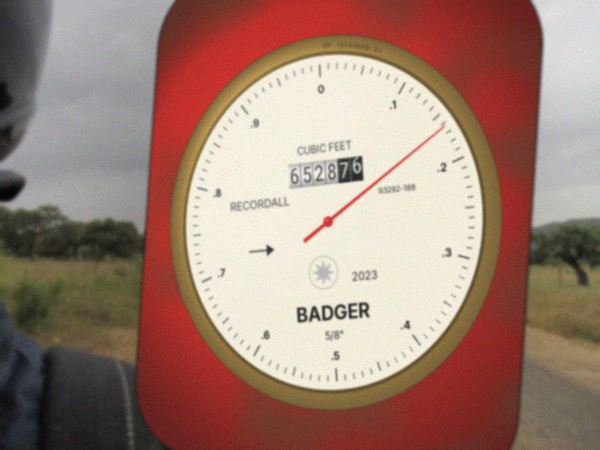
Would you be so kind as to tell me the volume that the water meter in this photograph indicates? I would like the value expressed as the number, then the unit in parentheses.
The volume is 652876.16 (ft³)
